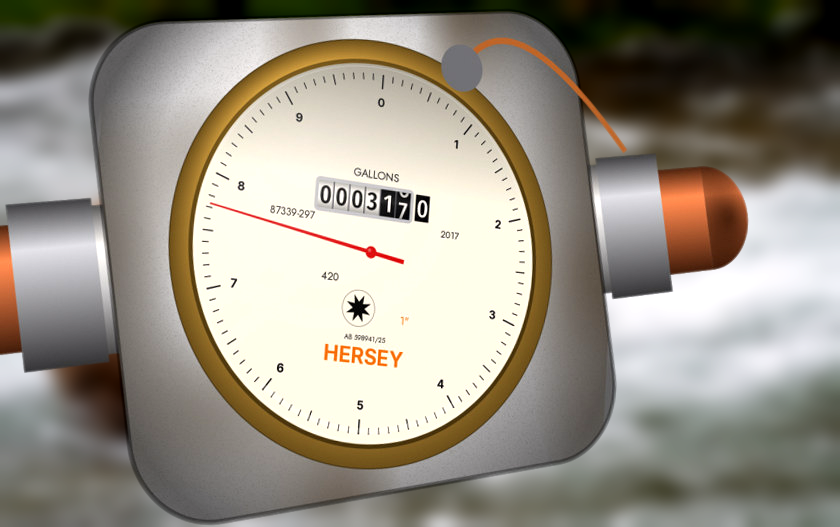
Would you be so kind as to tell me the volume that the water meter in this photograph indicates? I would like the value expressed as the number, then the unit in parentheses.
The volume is 3167.7 (gal)
